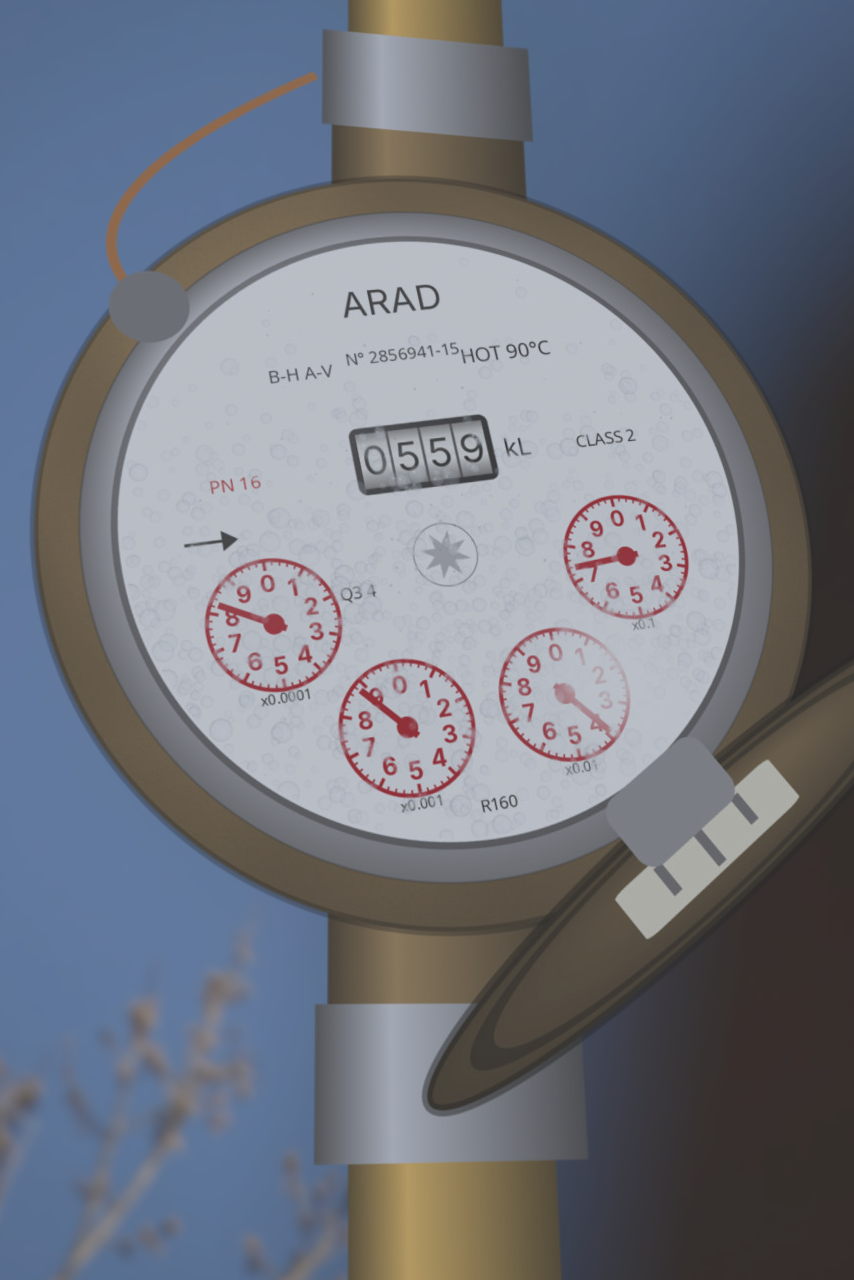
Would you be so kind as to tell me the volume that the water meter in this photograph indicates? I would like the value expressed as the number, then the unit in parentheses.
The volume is 559.7388 (kL)
